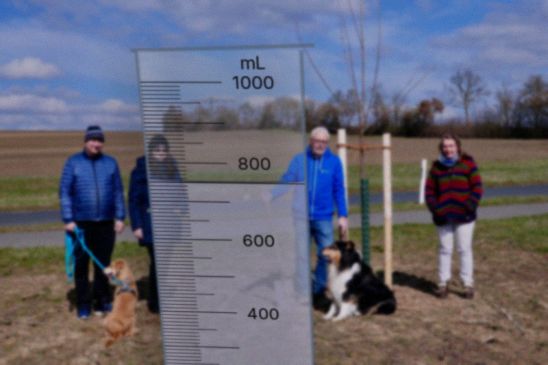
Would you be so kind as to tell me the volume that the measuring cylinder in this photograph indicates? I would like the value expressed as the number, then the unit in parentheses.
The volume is 750 (mL)
